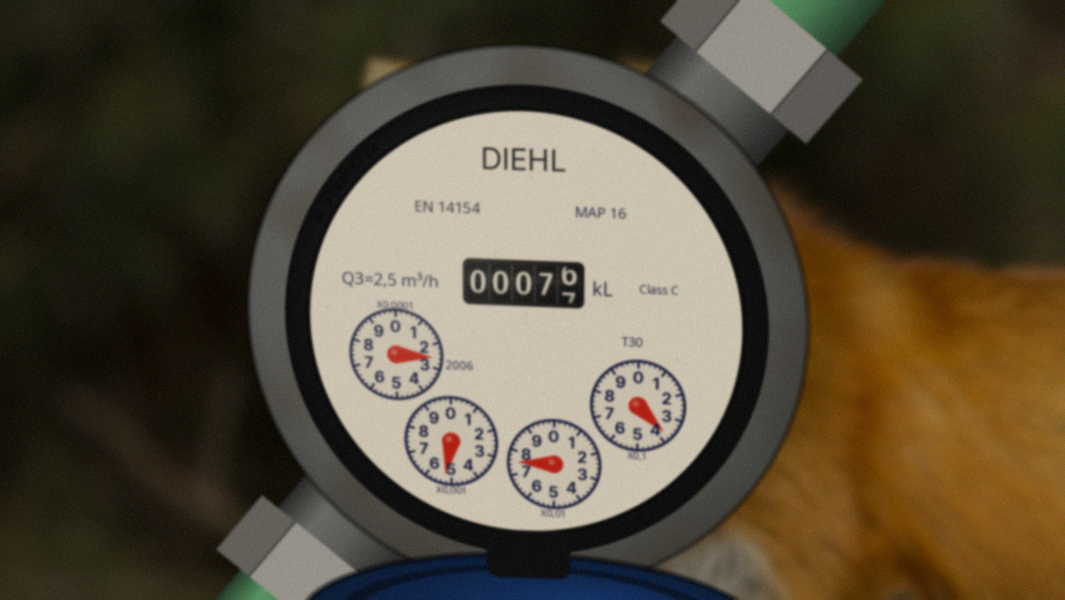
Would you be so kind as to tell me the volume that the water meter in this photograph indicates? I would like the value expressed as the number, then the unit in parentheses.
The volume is 76.3752 (kL)
